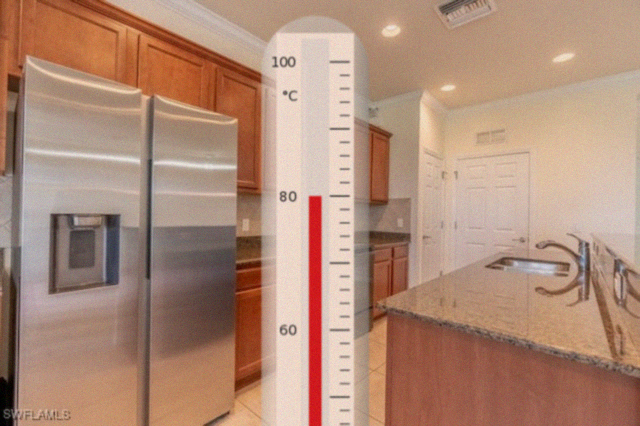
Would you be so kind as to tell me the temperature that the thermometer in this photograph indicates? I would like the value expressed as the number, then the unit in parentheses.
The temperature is 80 (°C)
